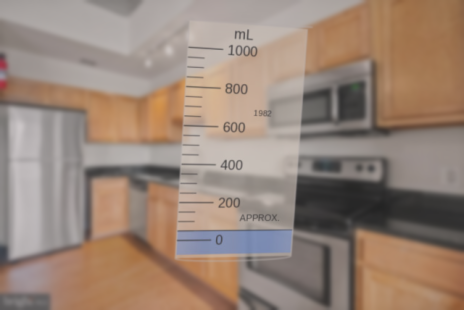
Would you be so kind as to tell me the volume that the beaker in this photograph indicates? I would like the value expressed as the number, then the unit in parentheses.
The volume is 50 (mL)
